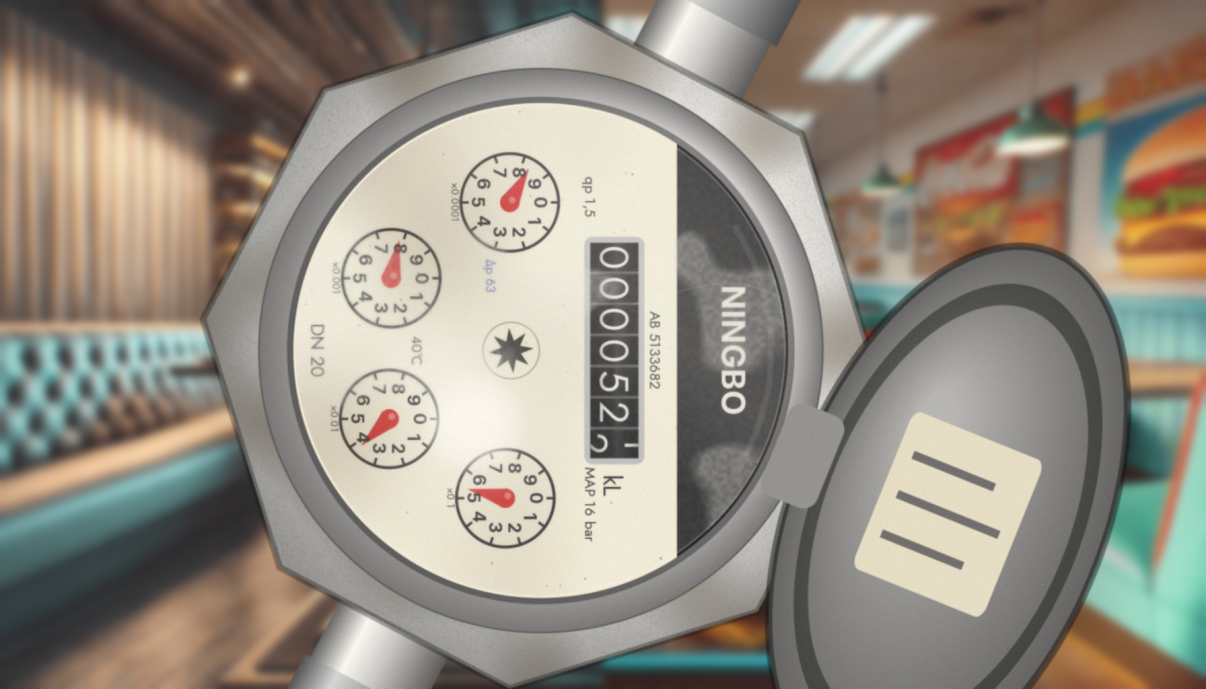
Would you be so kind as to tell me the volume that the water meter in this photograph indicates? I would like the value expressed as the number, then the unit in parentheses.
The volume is 521.5378 (kL)
